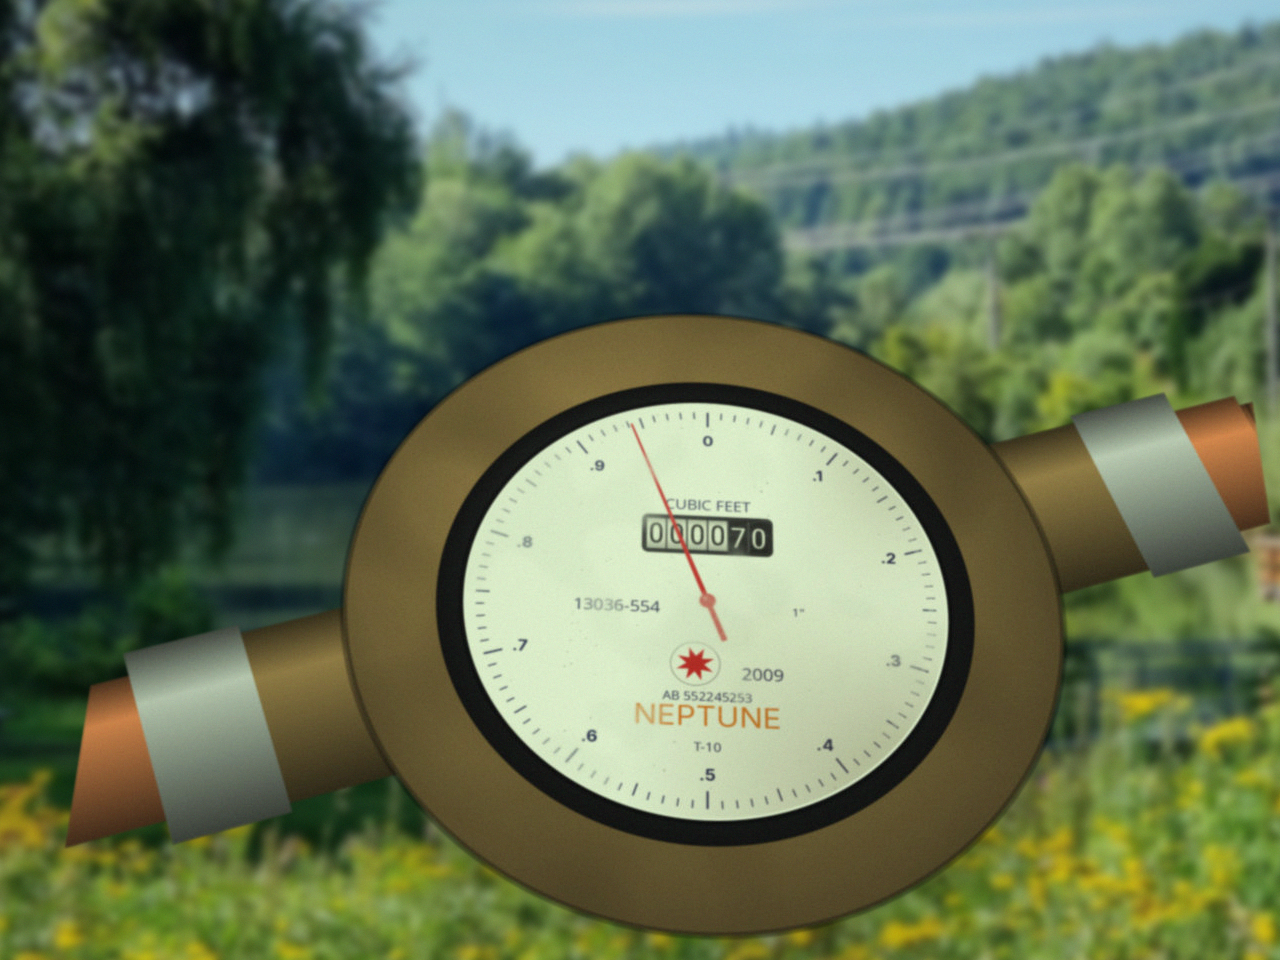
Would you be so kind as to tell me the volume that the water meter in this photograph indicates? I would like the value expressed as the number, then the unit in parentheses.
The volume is 69.94 (ft³)
